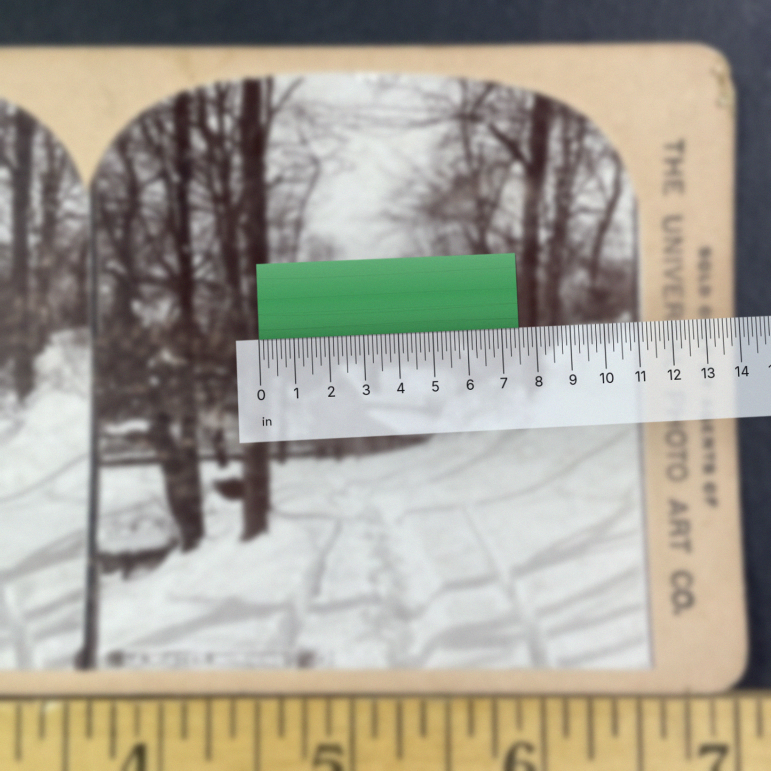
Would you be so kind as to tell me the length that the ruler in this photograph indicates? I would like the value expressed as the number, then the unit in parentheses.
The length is 7.5 (in)
